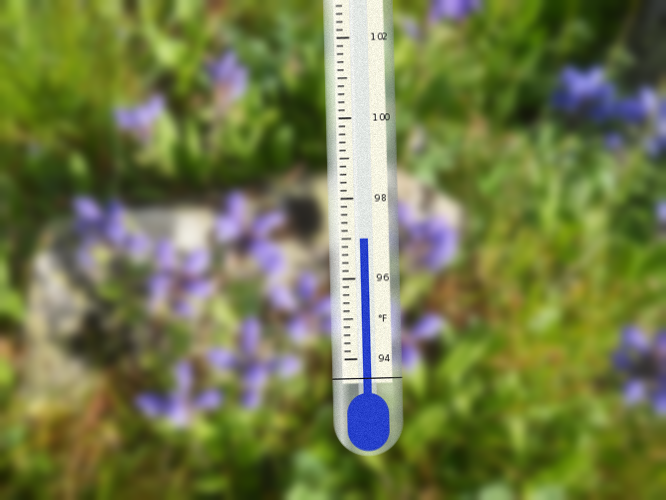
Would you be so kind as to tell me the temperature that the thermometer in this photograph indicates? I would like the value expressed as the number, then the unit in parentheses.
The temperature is 97 (°F)
